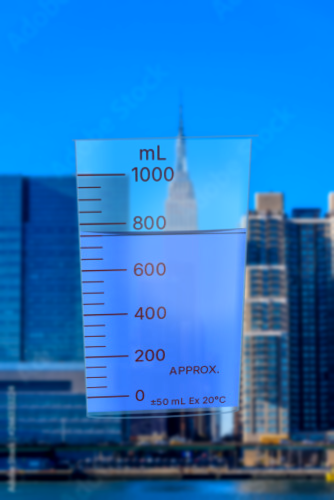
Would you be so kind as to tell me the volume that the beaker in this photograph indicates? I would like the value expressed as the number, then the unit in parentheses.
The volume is 750 (mL)
